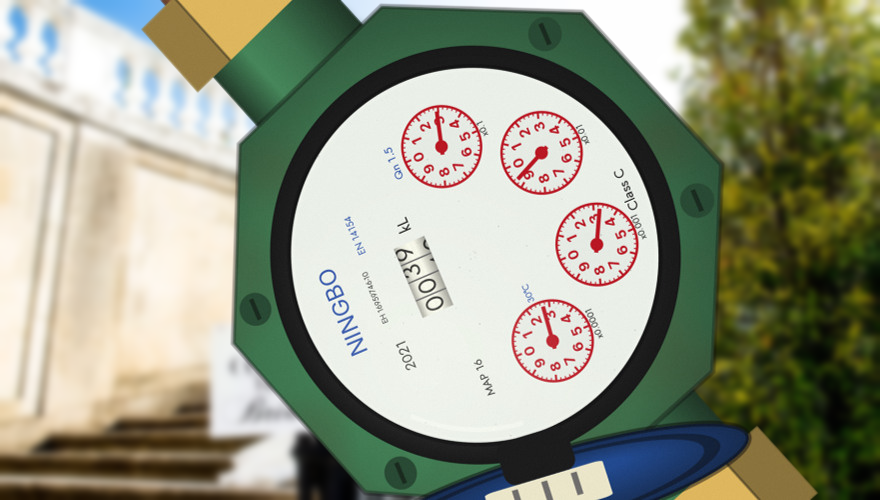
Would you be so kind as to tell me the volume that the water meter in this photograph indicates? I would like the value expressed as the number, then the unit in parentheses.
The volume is 39.2932 (kL)
